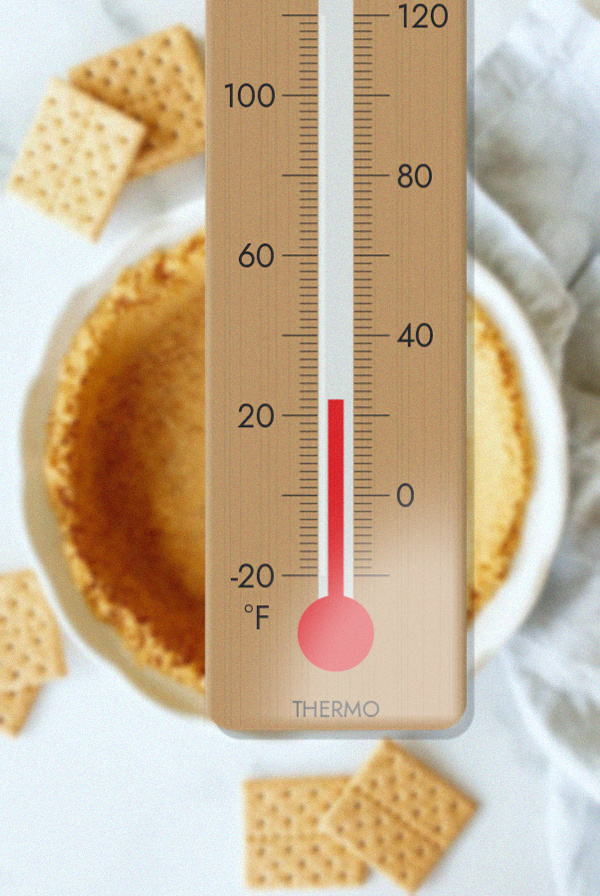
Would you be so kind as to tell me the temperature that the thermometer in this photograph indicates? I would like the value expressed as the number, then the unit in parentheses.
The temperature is 24 (°F)
